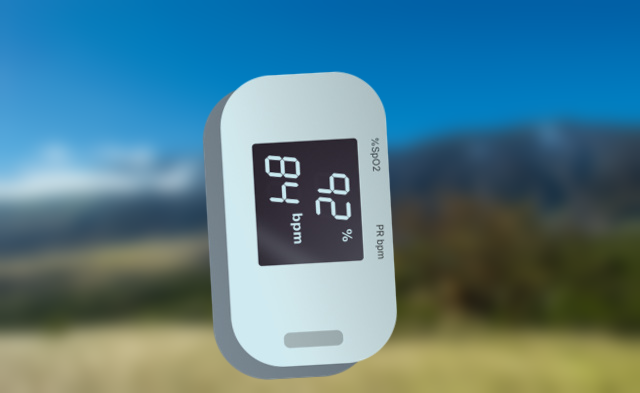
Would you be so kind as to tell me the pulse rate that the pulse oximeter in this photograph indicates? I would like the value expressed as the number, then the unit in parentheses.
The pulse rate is 84 (bpm)
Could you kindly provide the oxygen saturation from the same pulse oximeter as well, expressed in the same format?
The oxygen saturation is 92 (%)
